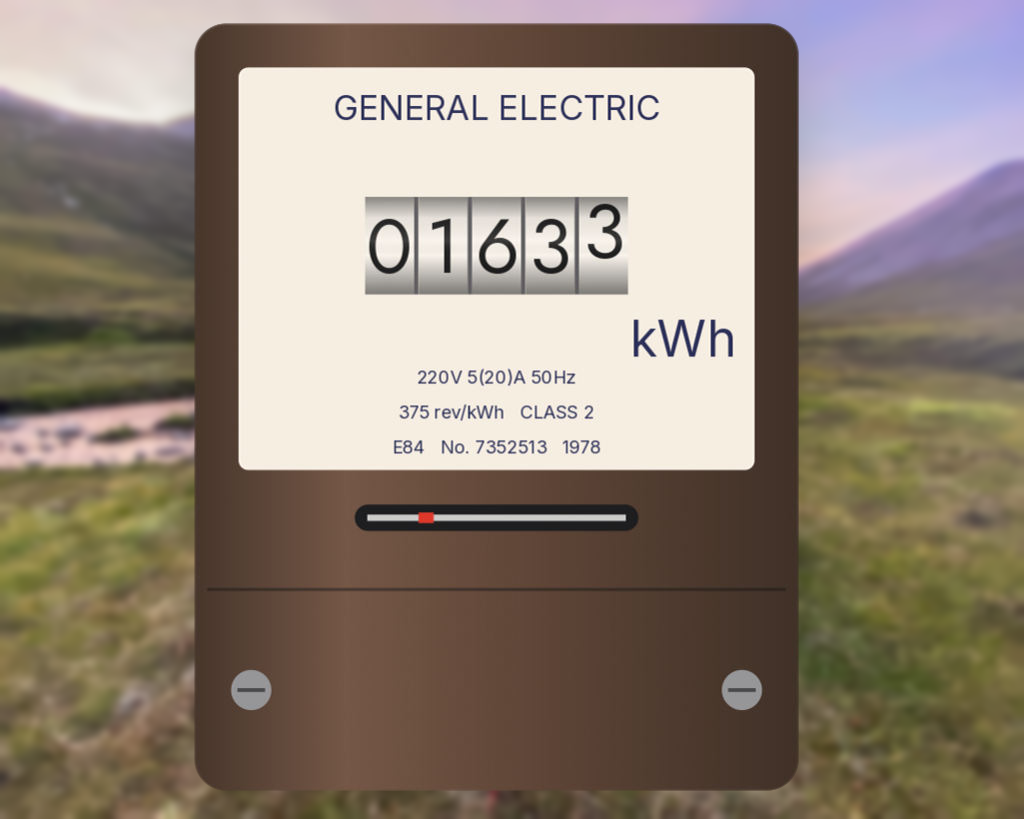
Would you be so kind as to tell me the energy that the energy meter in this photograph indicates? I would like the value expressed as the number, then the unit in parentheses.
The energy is 1633 (kWh)
